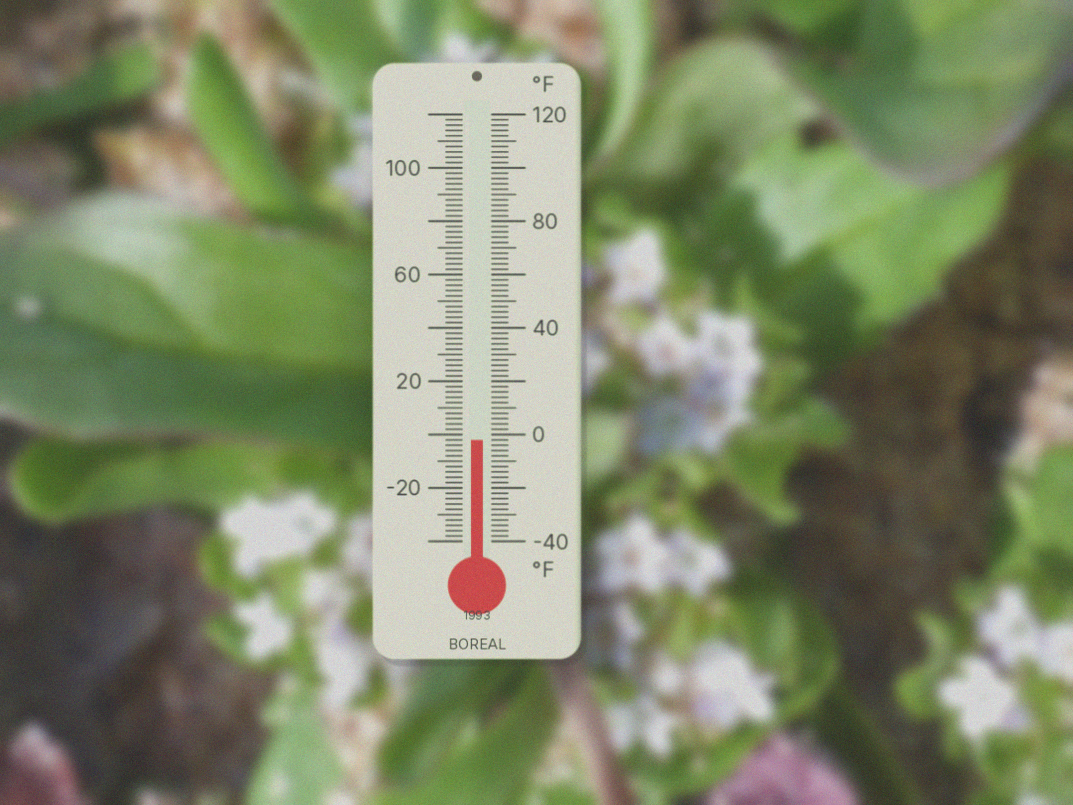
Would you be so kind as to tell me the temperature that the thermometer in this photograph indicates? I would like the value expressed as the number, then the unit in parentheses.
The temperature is -2 (°F)
